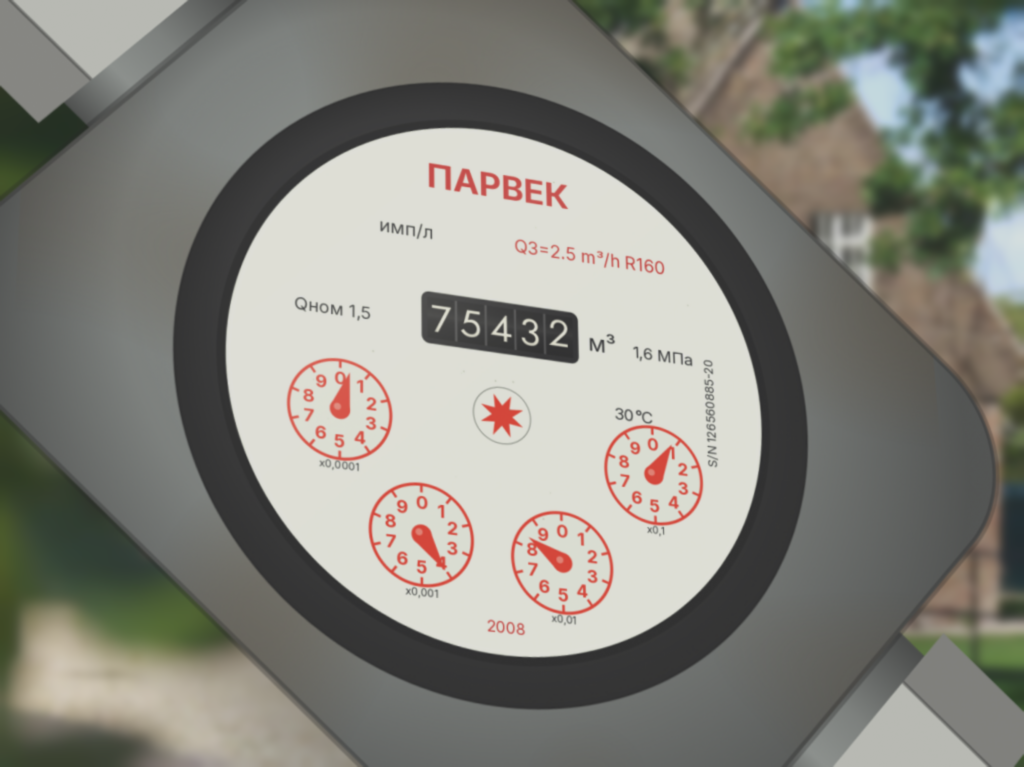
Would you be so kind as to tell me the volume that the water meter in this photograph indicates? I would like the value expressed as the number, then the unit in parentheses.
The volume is 75432.0840 (m³)
